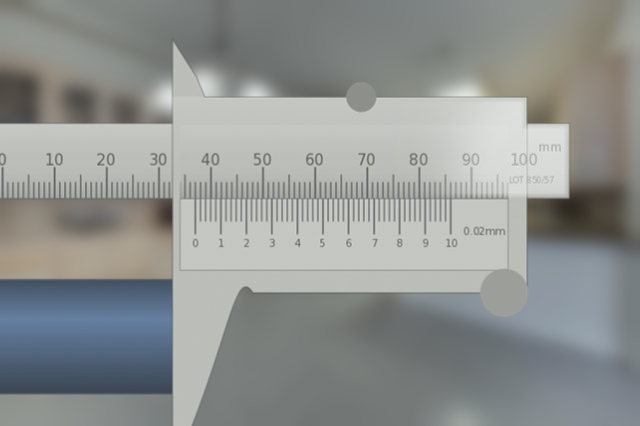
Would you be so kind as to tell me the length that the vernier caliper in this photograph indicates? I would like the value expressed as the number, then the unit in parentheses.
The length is 37.0 (mm)
